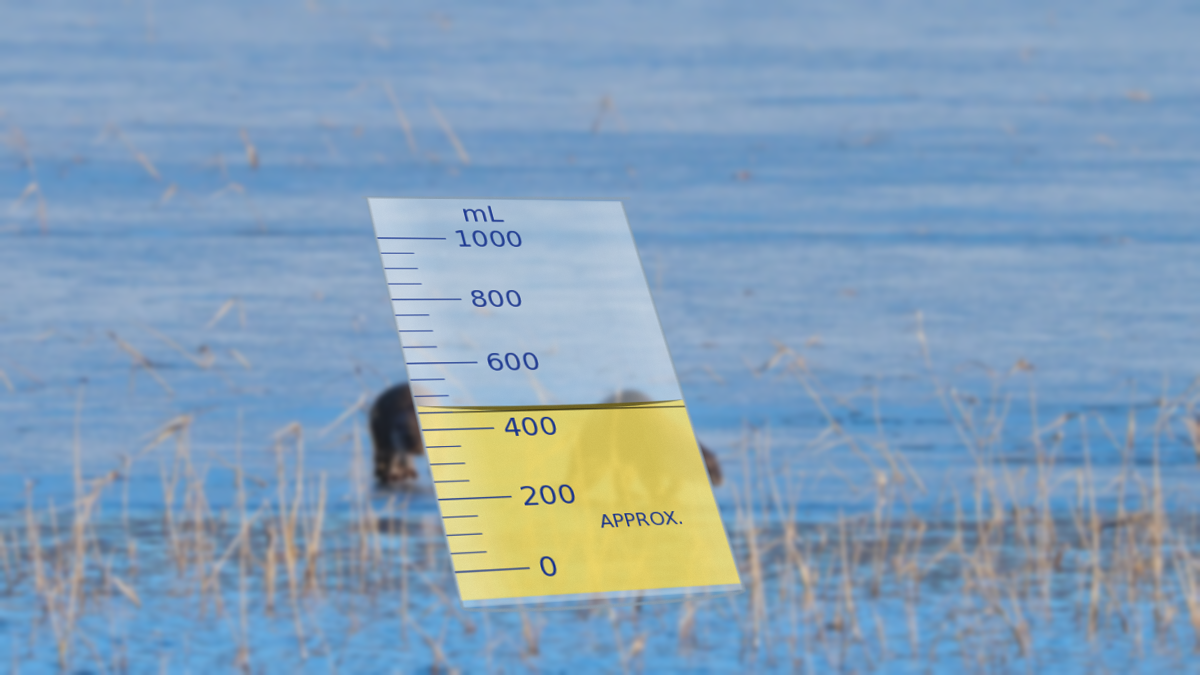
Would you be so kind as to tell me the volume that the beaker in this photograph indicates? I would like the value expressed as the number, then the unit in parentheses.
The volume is 450 (mL)
